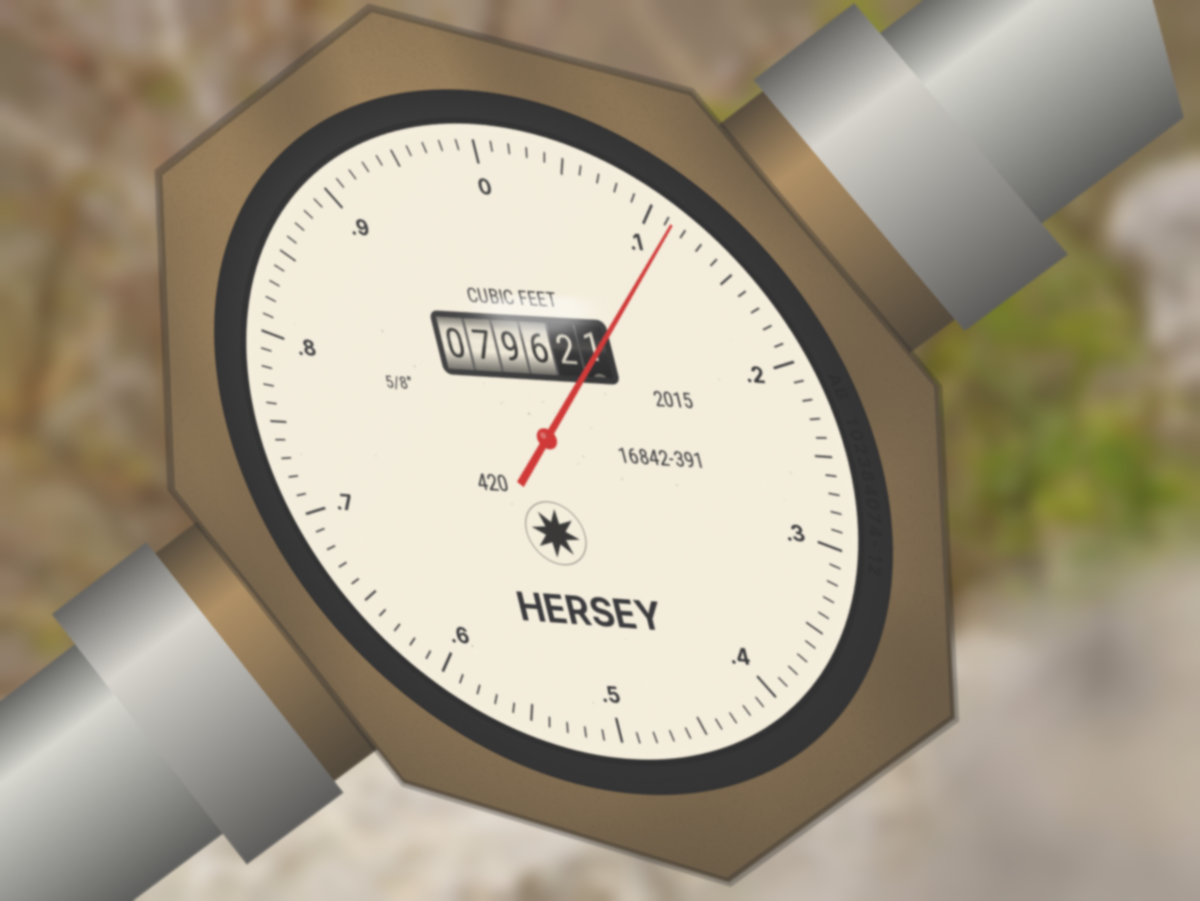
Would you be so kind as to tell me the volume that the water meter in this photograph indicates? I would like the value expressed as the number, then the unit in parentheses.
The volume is 79621.11 (ft³)
